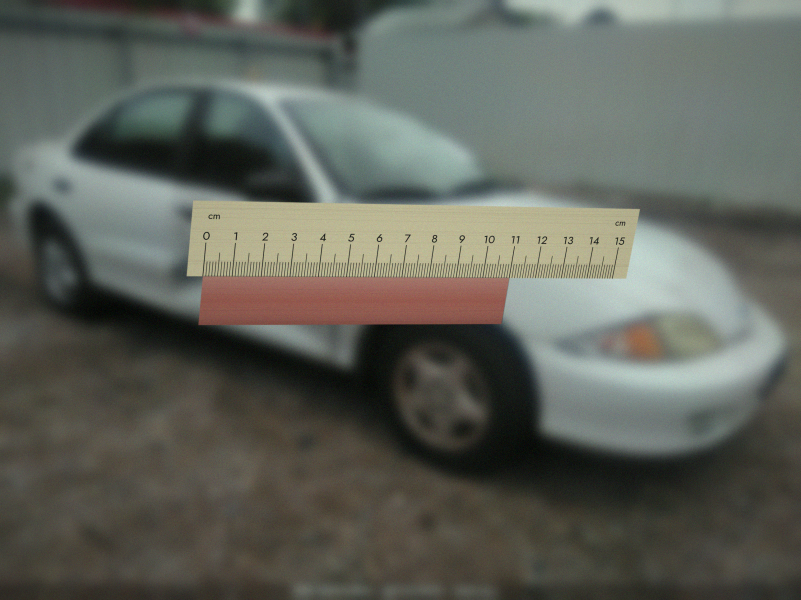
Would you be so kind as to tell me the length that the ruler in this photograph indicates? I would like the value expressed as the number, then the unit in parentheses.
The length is 11 (cm)
